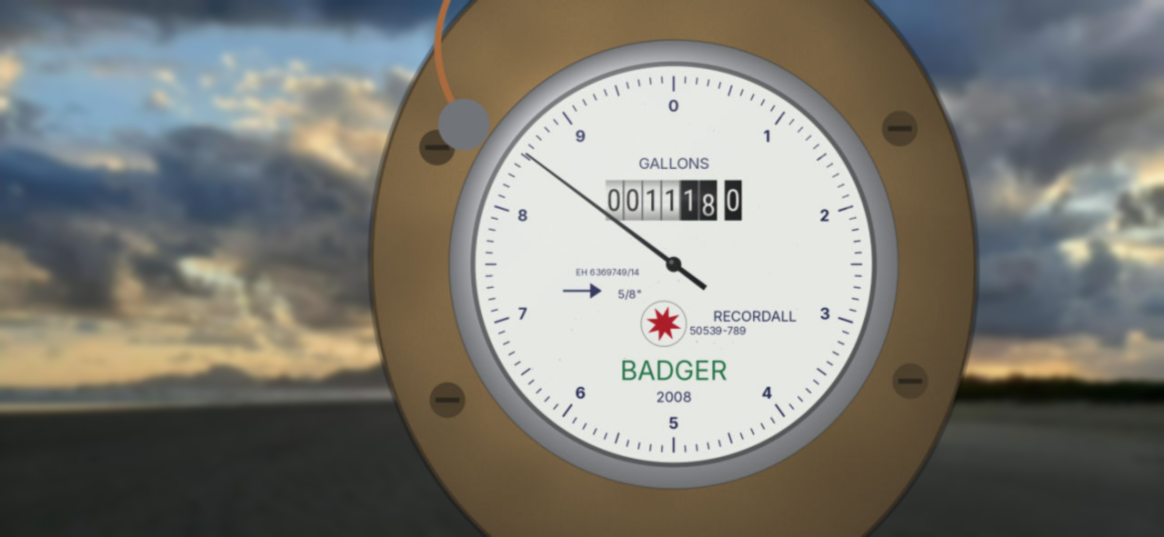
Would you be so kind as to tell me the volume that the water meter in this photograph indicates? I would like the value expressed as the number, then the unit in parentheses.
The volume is 11178.5 (gal)
